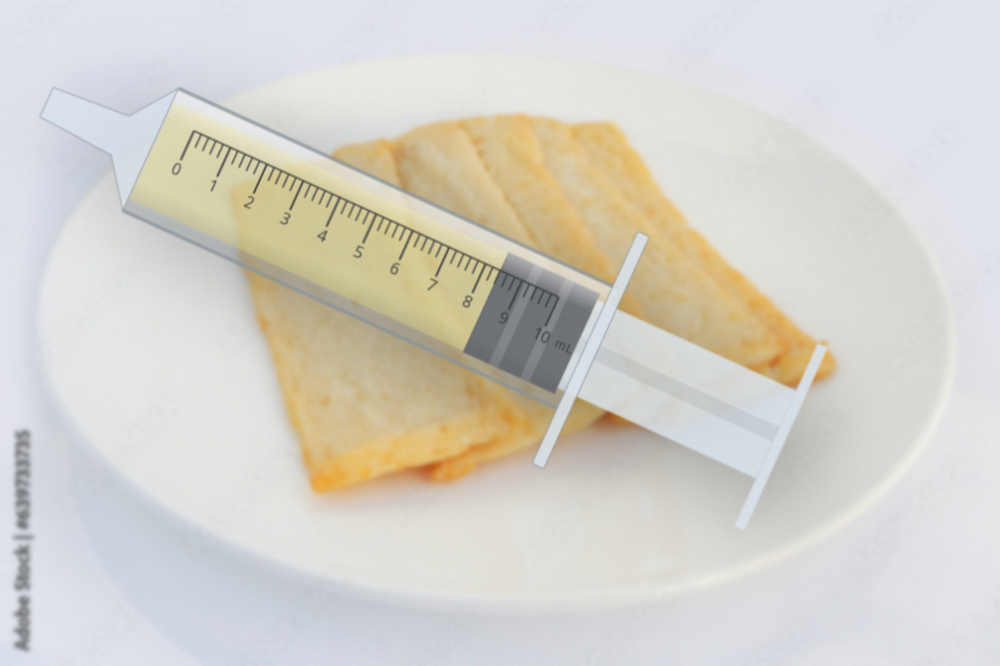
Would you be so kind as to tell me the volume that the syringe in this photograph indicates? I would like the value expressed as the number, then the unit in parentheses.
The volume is 8.4 (mL)
